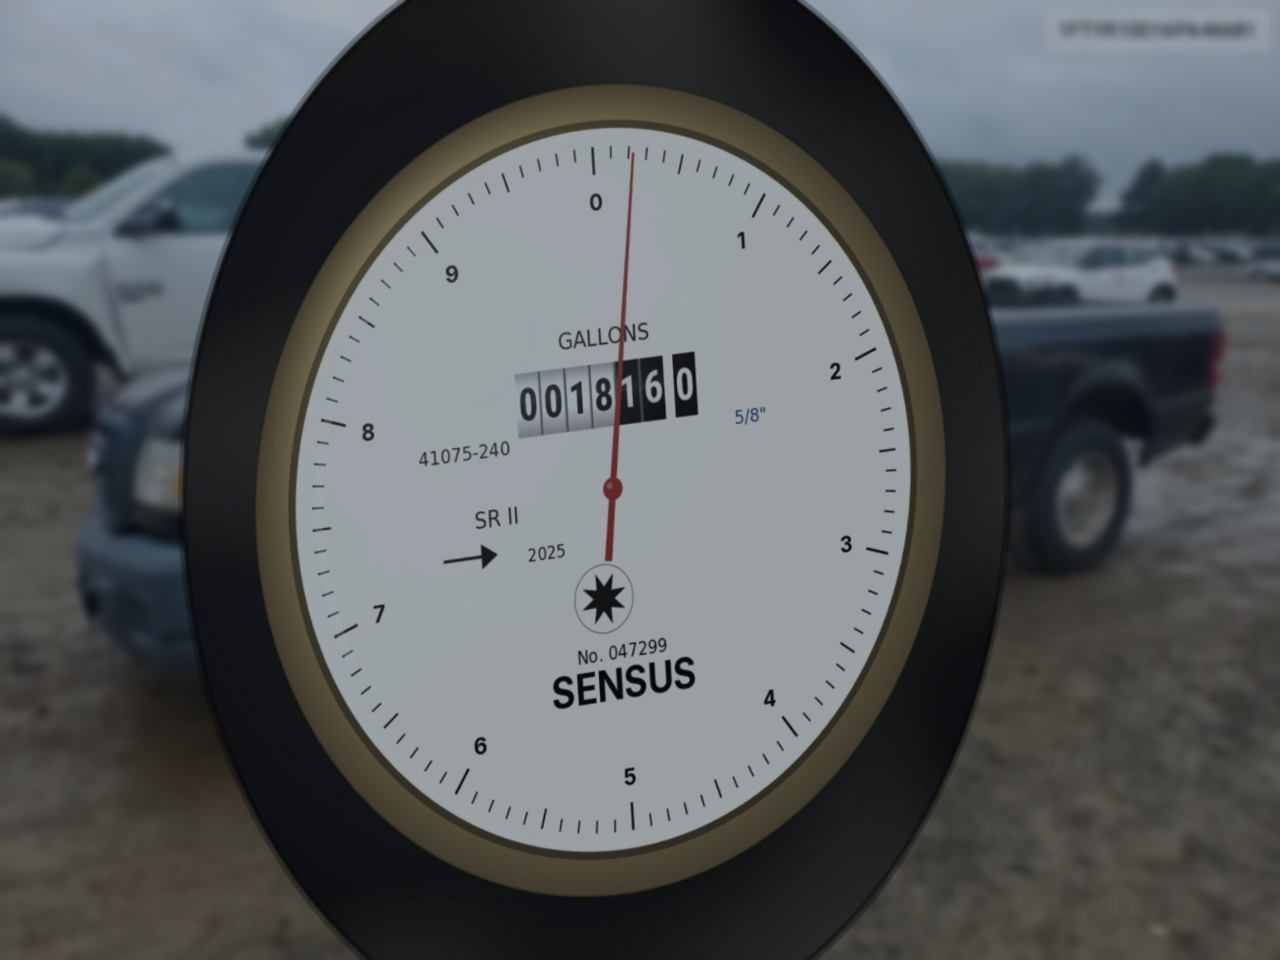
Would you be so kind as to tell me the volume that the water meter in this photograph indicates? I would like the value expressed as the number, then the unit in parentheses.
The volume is 18160.2 (gal)
